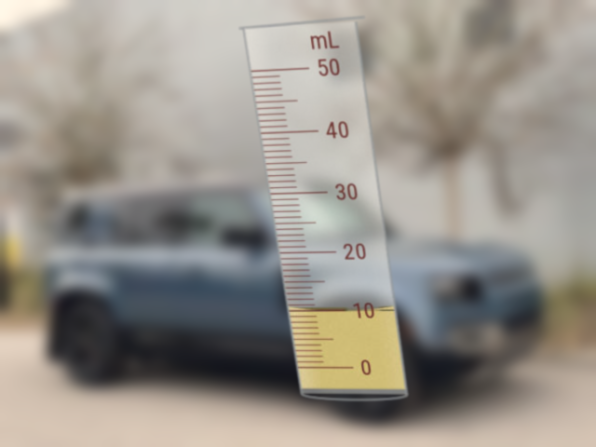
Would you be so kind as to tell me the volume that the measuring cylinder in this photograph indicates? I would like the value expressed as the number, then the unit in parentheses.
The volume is 10 (mL)
